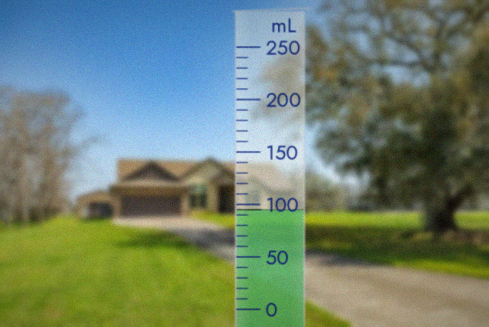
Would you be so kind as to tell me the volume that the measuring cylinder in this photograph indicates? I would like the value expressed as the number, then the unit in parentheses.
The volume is 95 (mL)
